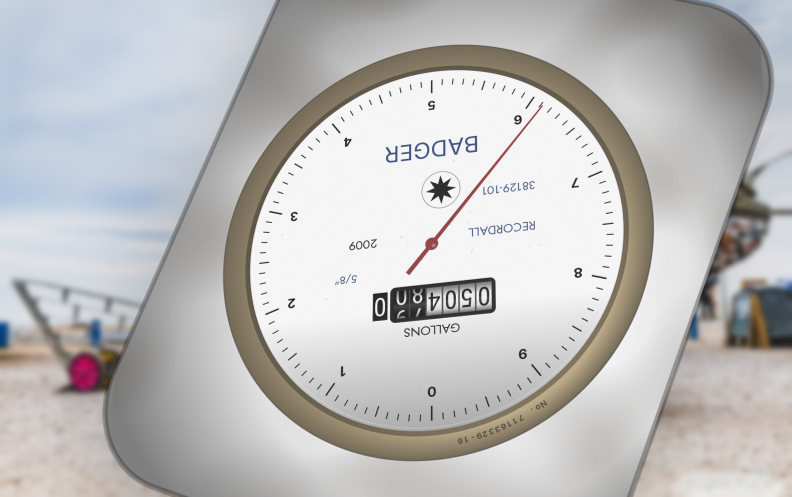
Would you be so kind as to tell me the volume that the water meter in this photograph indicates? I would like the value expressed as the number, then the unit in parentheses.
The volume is 504796.1 (gal)
